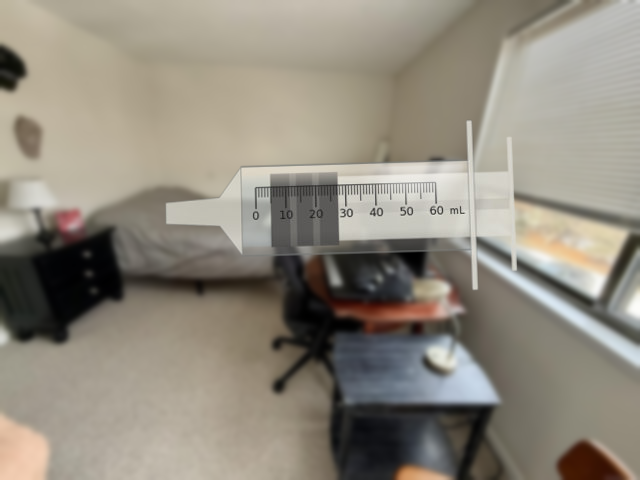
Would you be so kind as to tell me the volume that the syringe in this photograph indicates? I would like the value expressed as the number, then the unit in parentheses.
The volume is 5 (mL)
